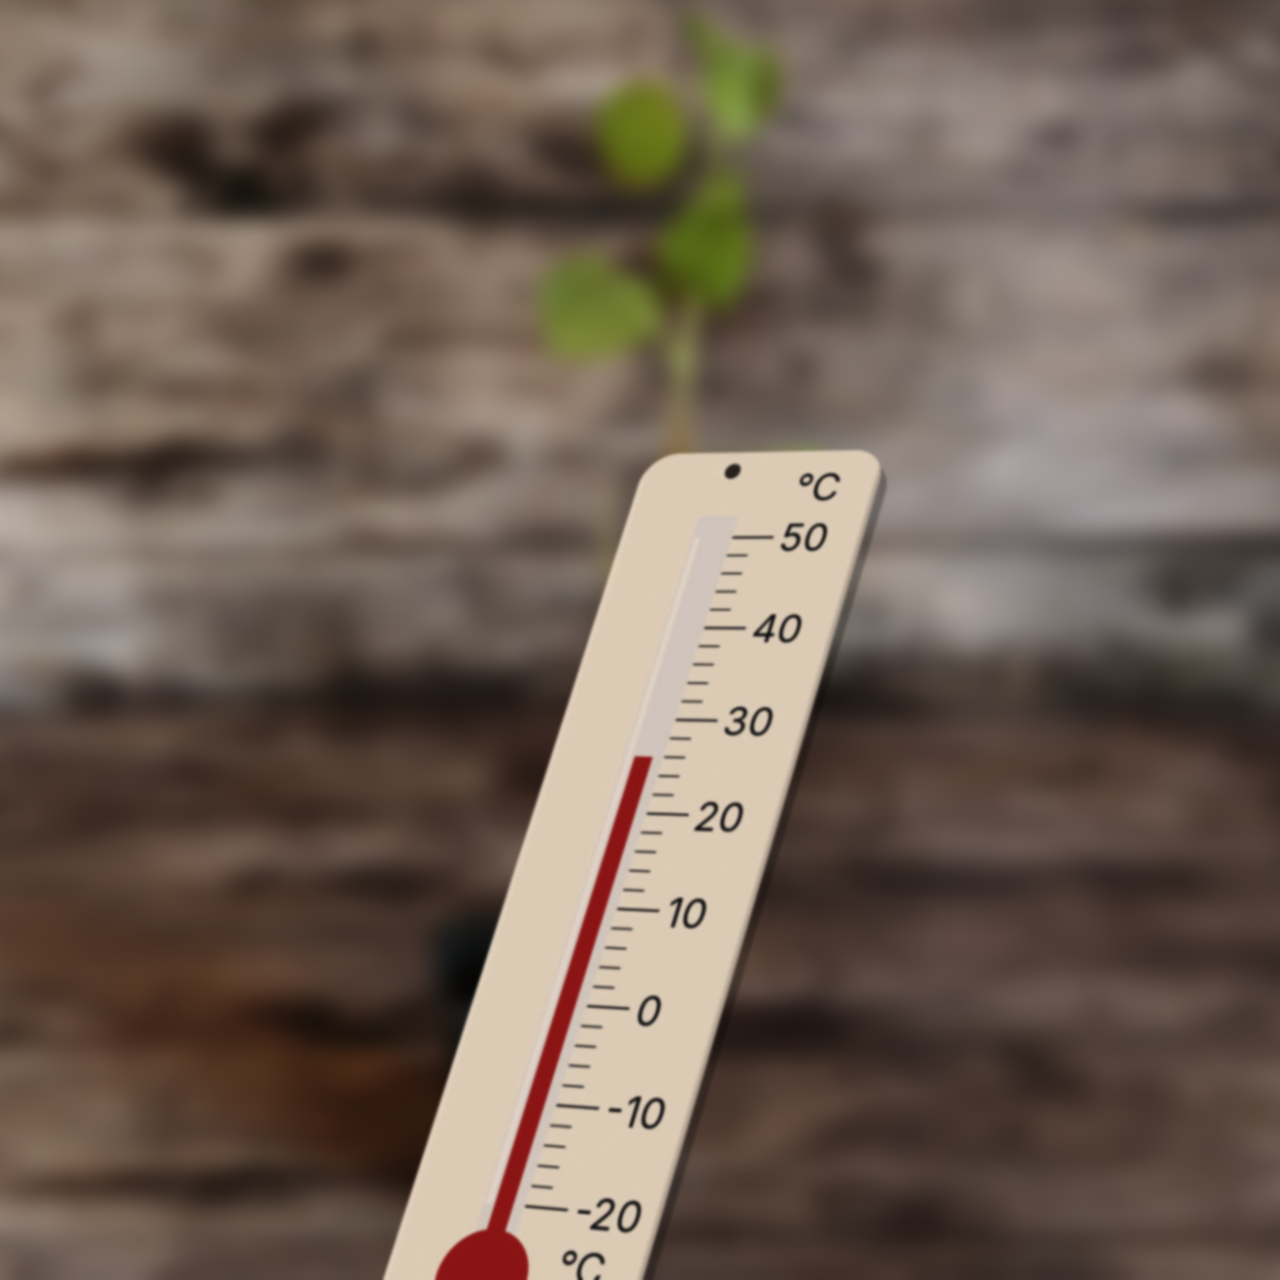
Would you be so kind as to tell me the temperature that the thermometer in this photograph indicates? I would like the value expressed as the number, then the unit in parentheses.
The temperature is 26 (°C)
